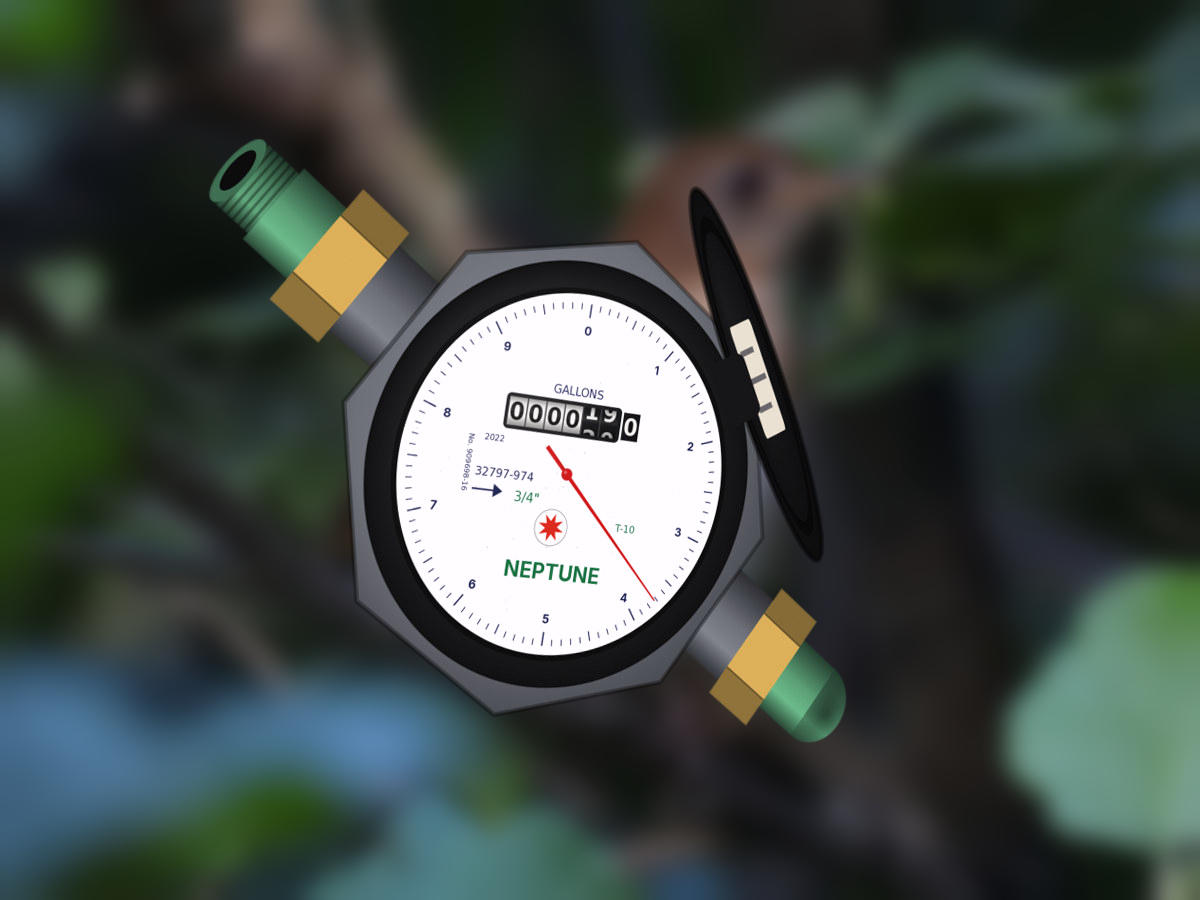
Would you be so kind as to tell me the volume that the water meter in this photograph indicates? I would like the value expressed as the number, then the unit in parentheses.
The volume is 193.7 (gal)
